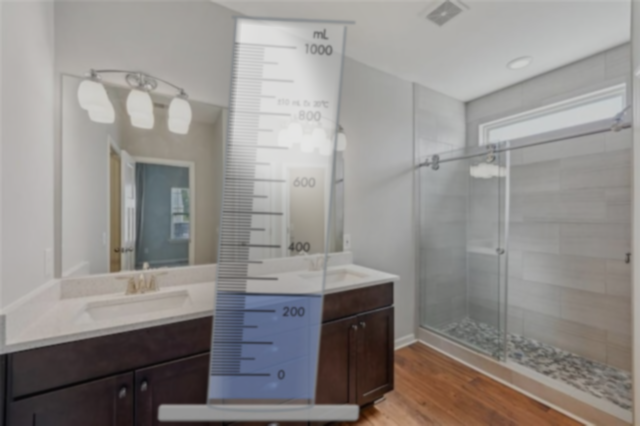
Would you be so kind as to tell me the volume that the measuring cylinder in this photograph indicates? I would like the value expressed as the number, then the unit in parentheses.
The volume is 250 (mL)
